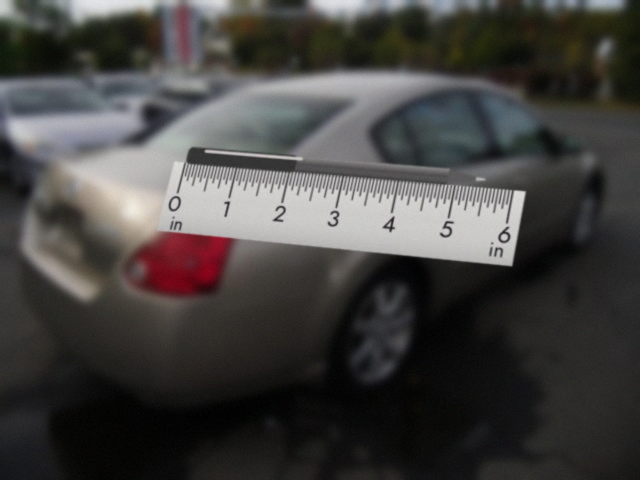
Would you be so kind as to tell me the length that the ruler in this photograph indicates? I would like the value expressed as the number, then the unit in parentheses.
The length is 5.5 (in)
